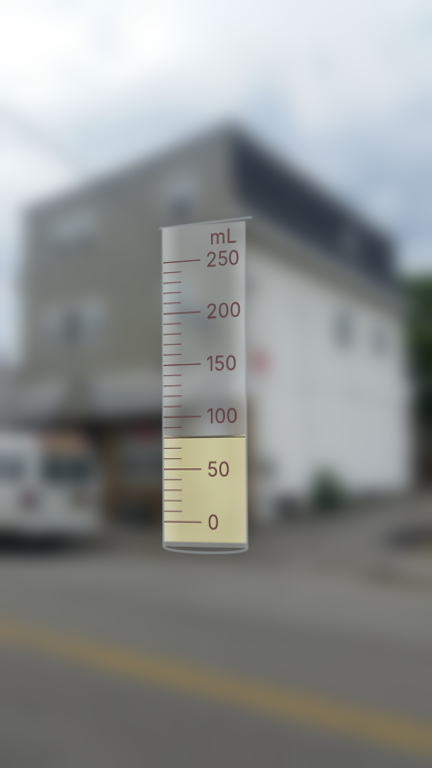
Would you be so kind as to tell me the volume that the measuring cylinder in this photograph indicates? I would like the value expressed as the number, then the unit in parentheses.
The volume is 80 (mL)
